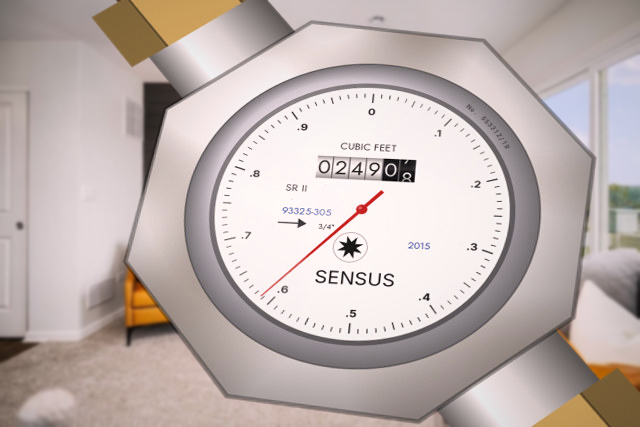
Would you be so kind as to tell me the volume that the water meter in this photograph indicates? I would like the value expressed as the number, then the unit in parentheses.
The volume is 24907.61 (ft³)
